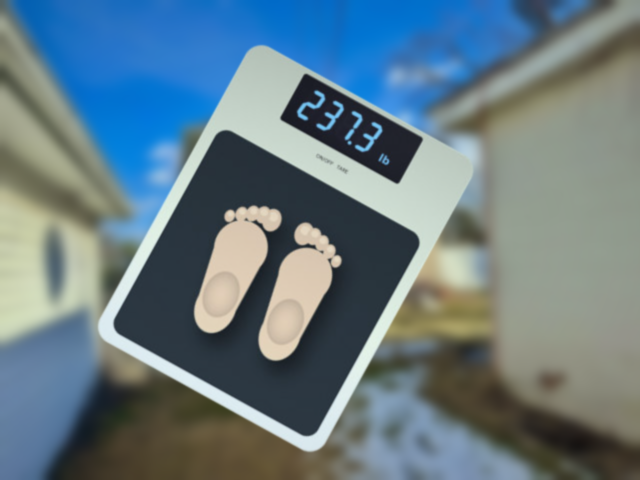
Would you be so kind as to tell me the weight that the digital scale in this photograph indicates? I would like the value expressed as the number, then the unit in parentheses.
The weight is 237.3 (lb)
